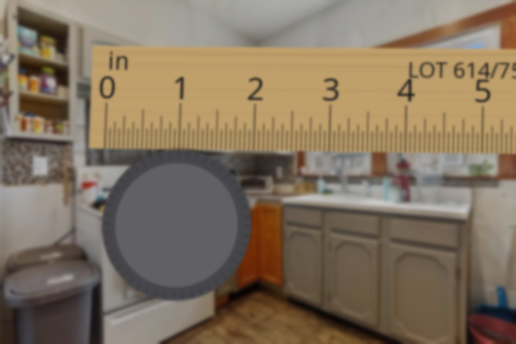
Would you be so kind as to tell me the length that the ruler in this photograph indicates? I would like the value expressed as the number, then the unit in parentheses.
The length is 2 (in)
